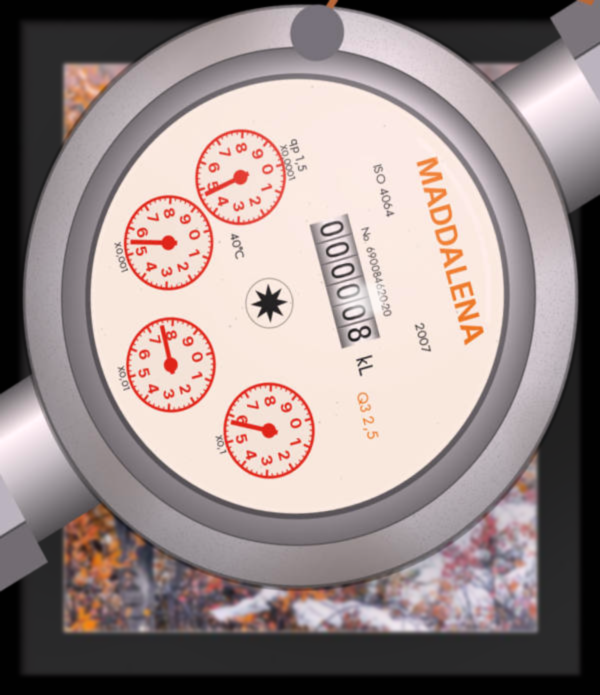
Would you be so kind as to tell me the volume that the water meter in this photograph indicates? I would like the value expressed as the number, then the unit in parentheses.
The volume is 8.5754 (kL)
